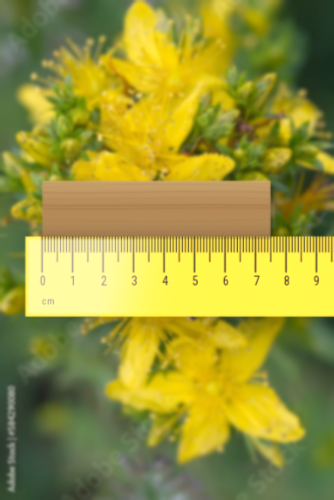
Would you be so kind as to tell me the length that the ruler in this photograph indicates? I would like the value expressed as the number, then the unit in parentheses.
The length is 7.5 (cm)
